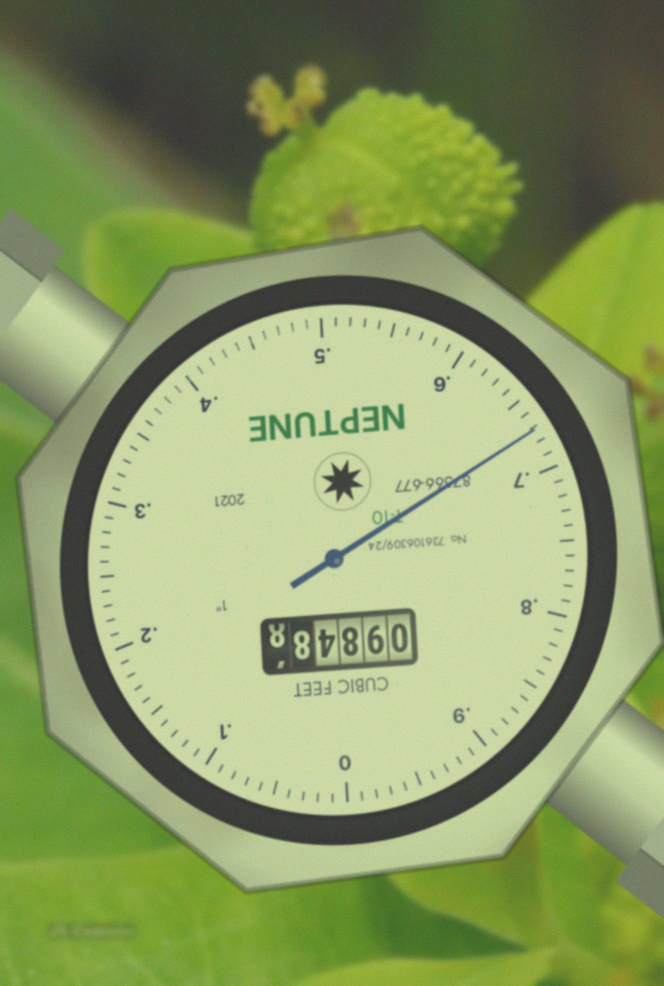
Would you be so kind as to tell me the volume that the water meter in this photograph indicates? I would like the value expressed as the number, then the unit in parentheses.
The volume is 98487.67 (ft³)
